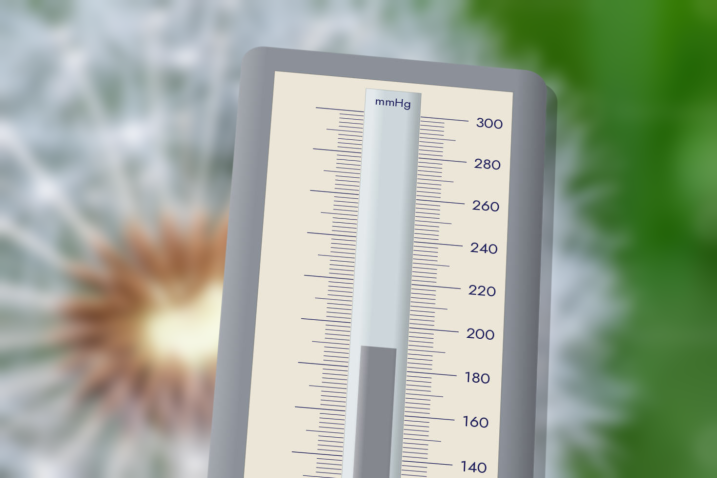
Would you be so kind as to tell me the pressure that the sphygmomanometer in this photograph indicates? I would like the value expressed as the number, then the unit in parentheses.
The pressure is 190 (mmHg)
